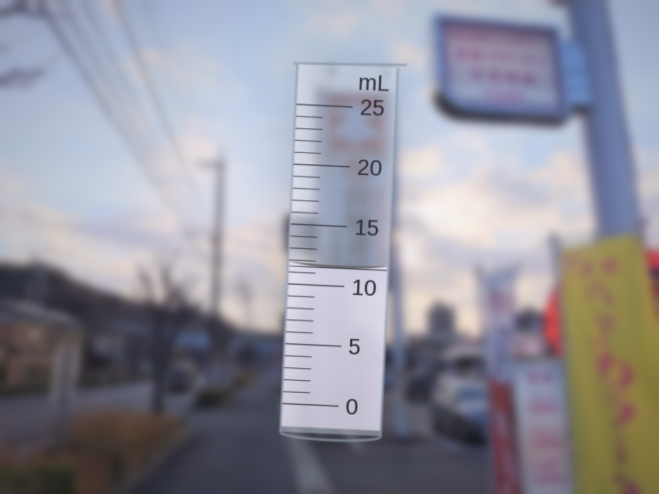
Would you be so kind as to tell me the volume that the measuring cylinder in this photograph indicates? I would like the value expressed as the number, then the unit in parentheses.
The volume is 11.5 (mL)
